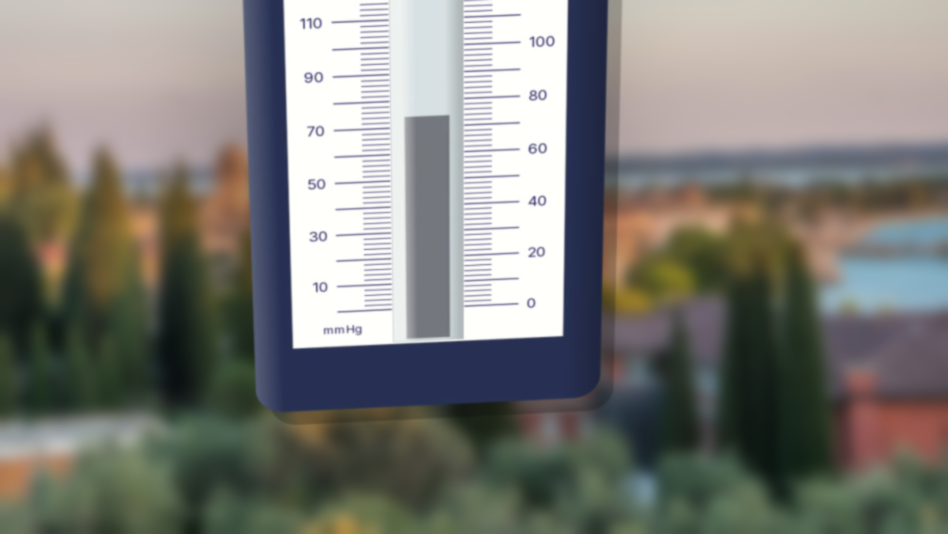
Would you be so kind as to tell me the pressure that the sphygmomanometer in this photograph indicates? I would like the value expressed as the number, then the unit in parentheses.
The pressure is 74 (mmHg)
